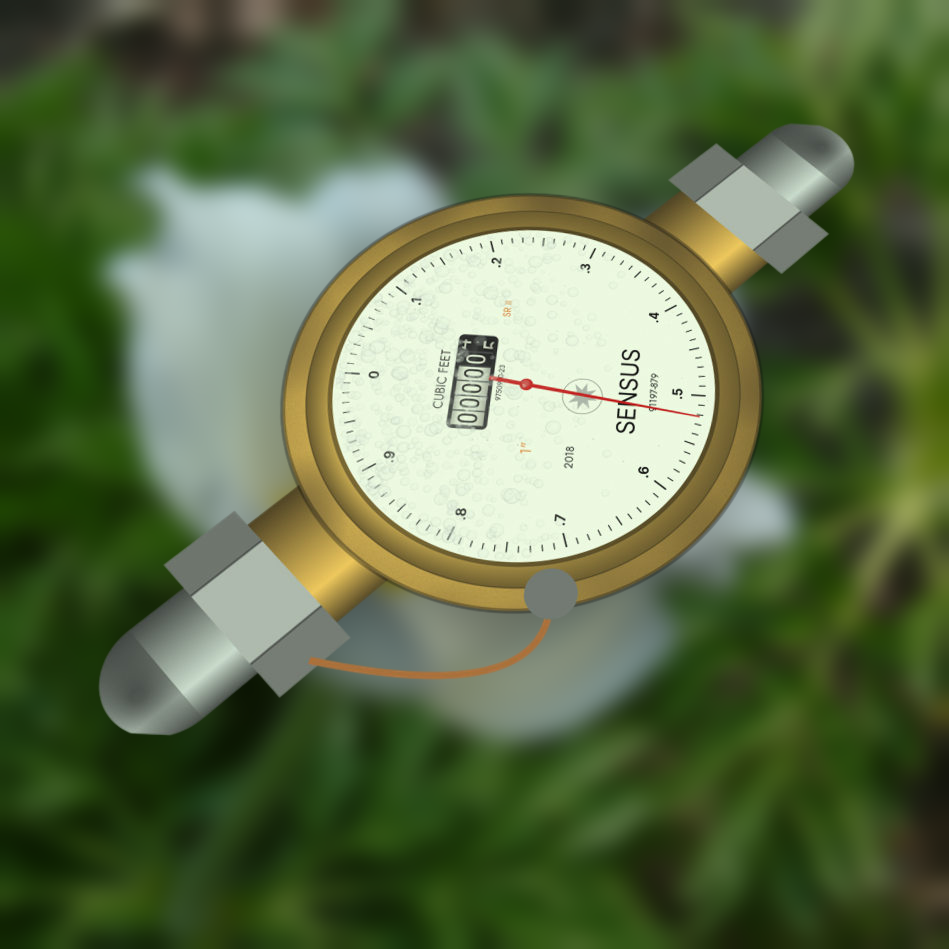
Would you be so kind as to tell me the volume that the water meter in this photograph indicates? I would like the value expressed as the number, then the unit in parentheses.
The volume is 4.52 (ft³)
